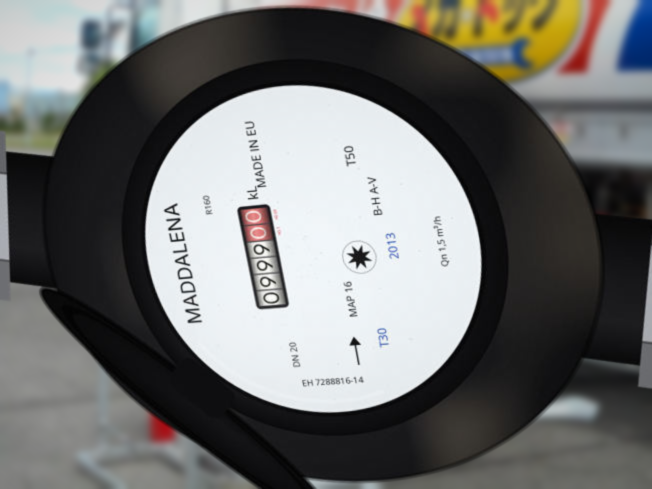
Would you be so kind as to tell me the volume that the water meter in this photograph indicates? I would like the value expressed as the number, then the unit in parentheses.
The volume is 999.00 (kL)
